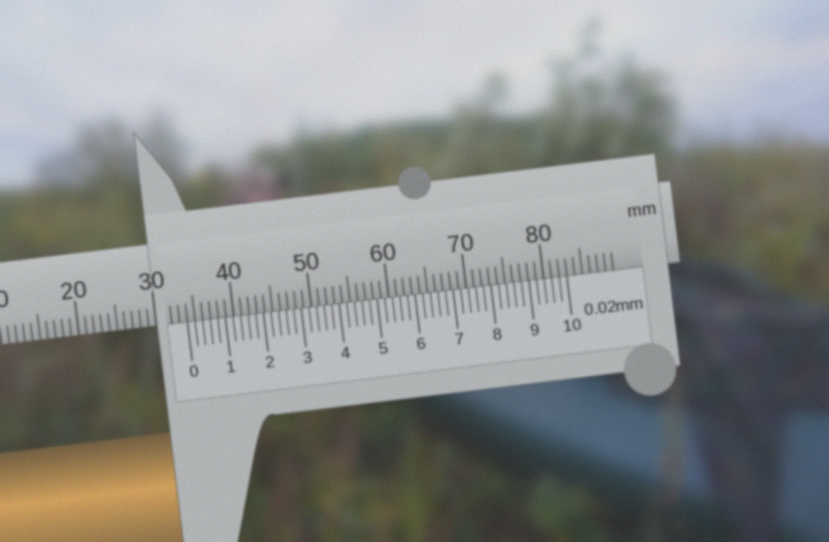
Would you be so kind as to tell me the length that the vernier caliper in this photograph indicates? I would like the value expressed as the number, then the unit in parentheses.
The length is 34.0 (mm)
